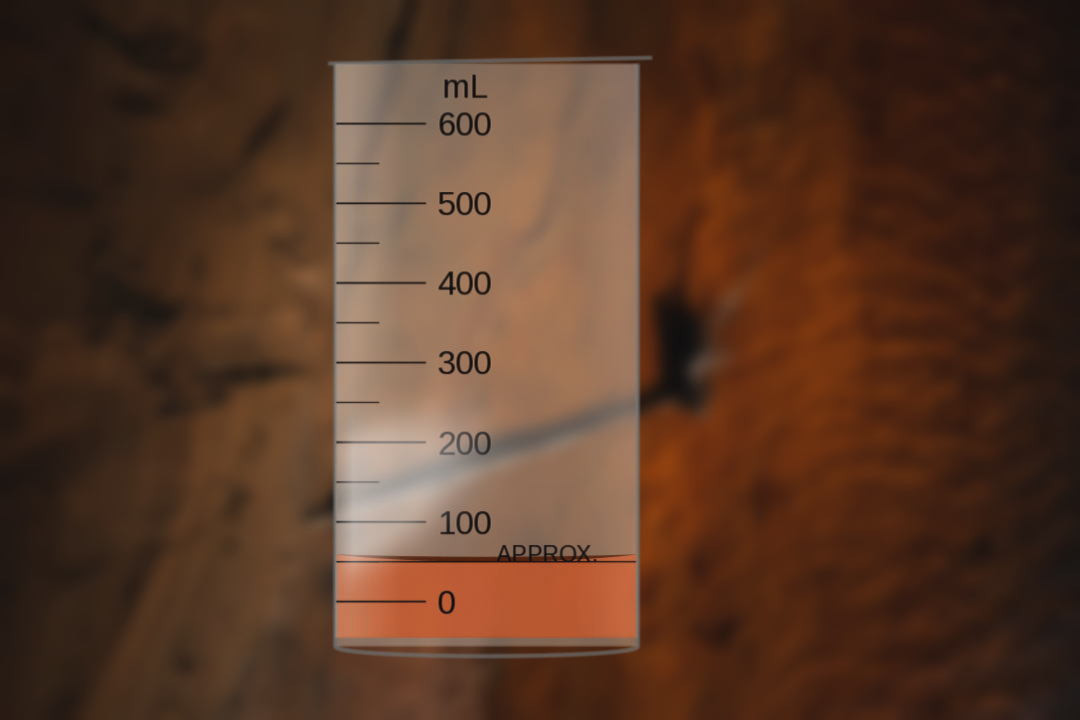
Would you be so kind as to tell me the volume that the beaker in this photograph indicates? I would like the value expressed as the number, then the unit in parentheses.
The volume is 50 (mL)
